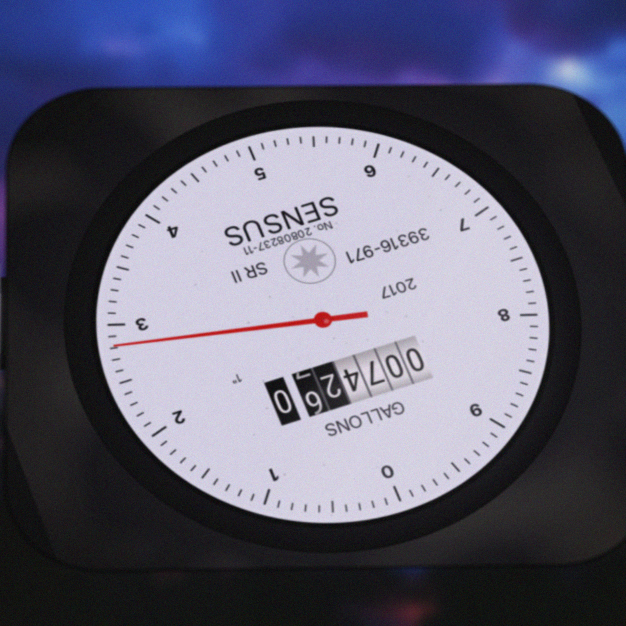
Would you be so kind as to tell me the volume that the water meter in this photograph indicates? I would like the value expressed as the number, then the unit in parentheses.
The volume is 74262.8 (gal)
